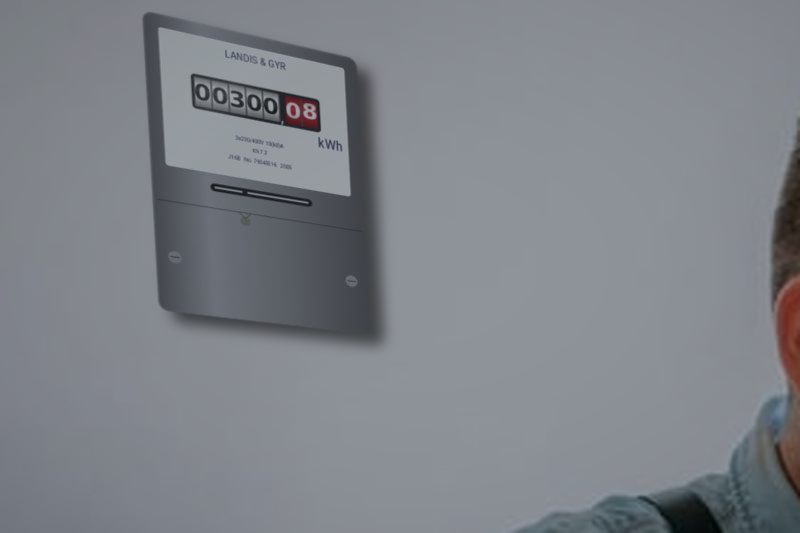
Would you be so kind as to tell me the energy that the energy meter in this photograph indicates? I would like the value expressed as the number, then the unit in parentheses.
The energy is 300.08 (kWh)
